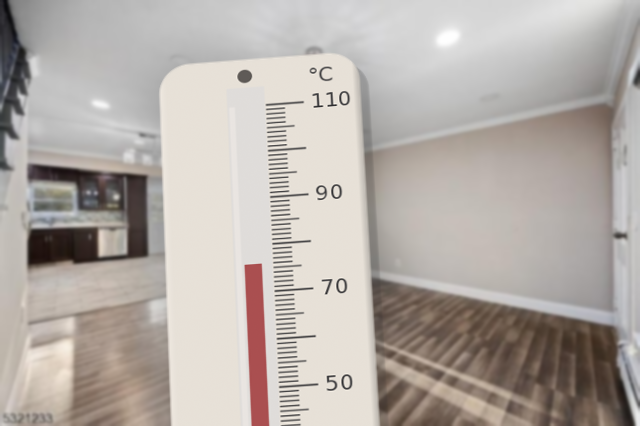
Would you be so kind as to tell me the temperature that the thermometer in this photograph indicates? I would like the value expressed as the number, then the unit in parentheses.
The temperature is 76 (°C)
